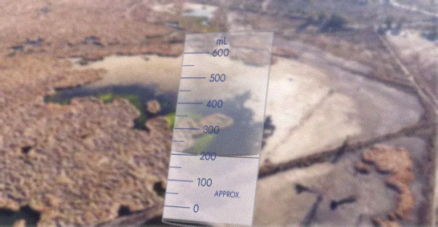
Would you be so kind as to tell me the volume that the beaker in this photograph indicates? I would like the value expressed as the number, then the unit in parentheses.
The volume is 200 (mL)
